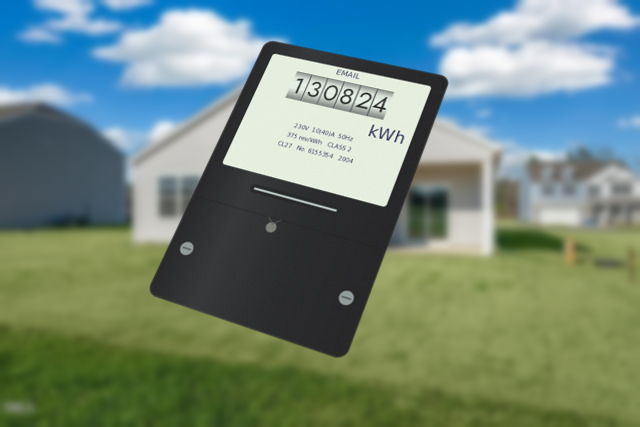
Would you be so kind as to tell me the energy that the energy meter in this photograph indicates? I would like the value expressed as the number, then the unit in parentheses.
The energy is 130824 (kWh)
